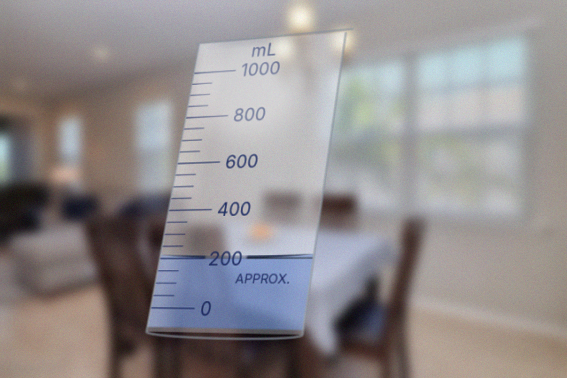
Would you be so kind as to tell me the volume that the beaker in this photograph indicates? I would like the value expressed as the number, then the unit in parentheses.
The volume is 200 (mL)
